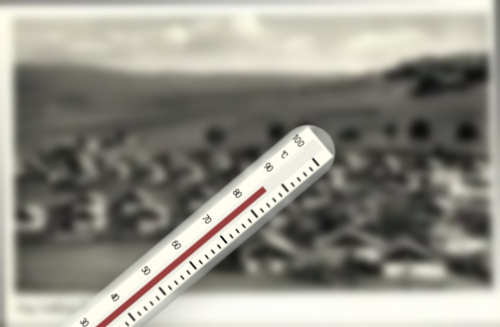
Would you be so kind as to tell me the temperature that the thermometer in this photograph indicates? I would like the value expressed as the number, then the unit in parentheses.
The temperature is 86 (°C)
